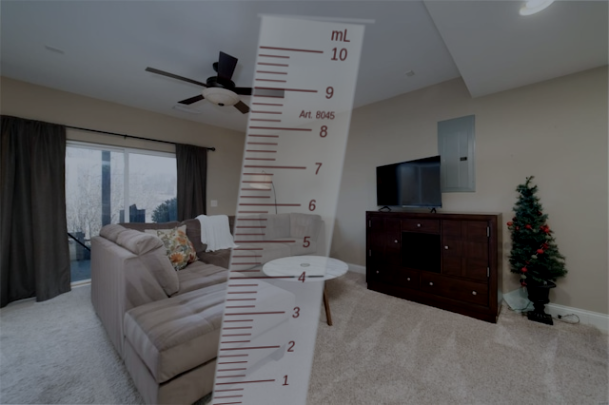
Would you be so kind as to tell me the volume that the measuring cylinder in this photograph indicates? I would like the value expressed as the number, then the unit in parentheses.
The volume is 4 (mL)
